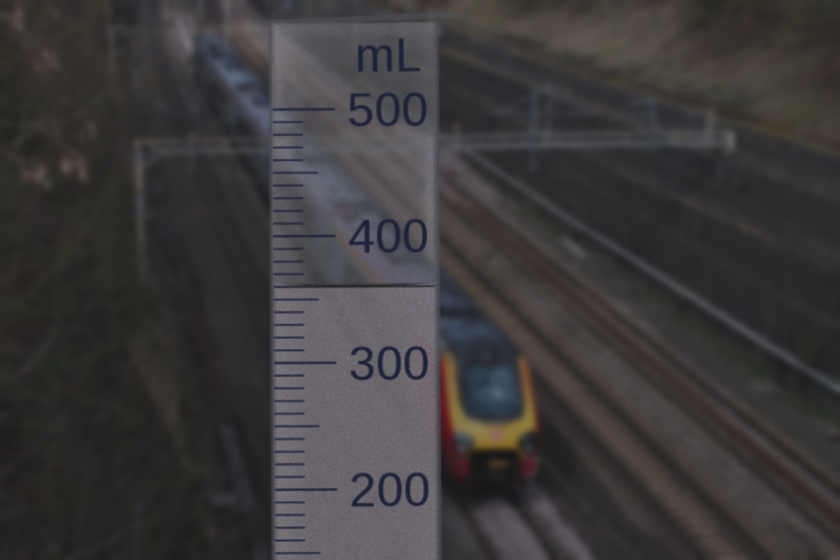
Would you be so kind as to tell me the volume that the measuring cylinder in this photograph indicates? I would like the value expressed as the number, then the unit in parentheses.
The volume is 360 (mL)
